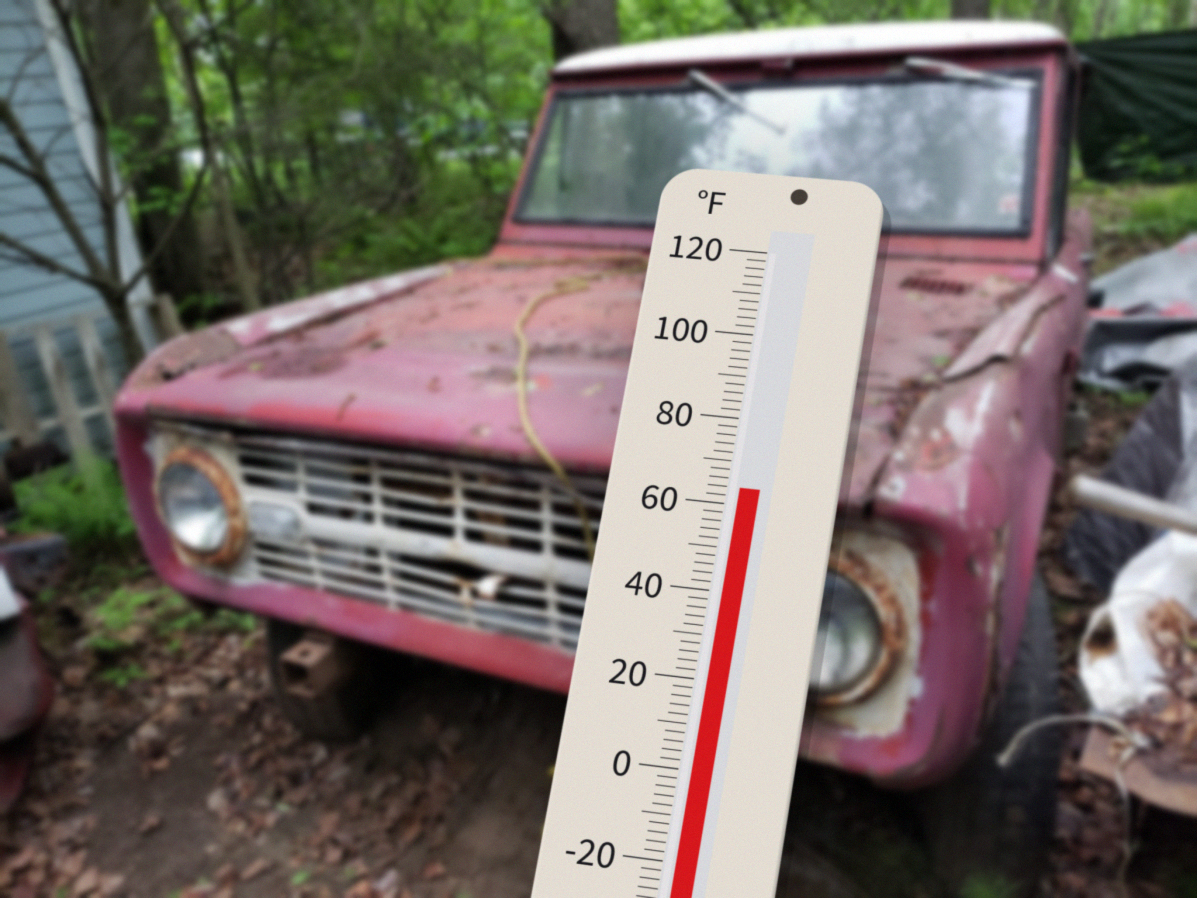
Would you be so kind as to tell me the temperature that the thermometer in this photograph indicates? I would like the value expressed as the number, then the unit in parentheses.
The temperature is 64 (°F)
